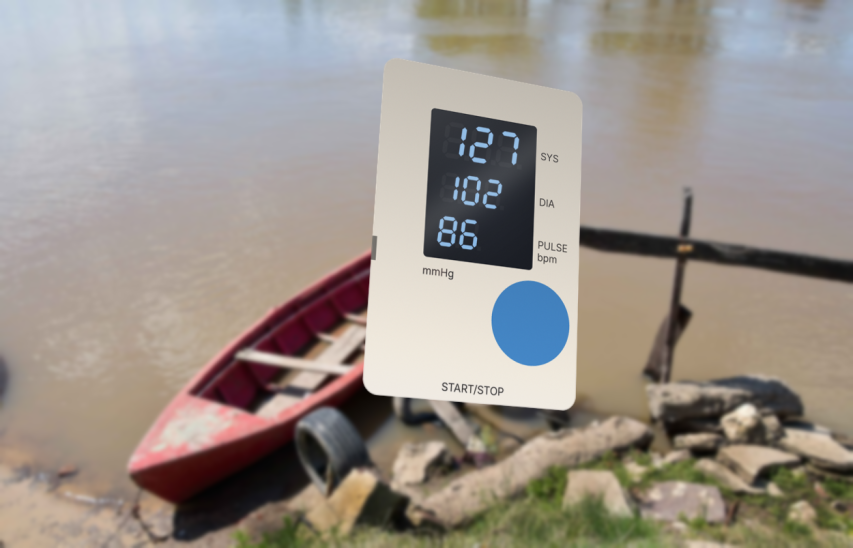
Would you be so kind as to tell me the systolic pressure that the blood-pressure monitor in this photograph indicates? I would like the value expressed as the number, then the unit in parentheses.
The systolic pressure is 127 (mmHg)
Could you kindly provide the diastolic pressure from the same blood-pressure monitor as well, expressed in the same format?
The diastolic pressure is 102 (mmHg)
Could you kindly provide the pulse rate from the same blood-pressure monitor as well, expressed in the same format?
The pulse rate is 86 (bpm)
